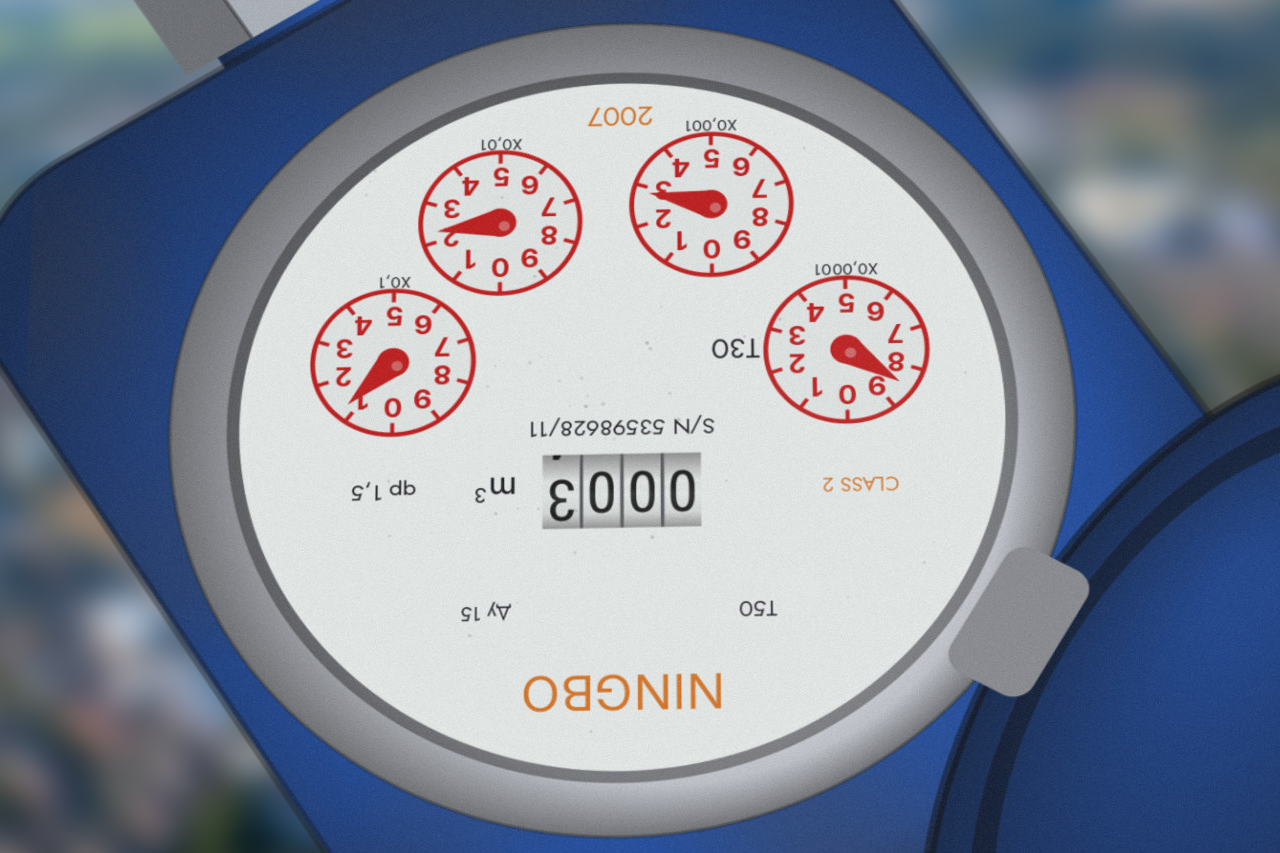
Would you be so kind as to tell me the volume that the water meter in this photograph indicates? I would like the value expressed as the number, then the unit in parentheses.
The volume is 3.1228 (m³)
